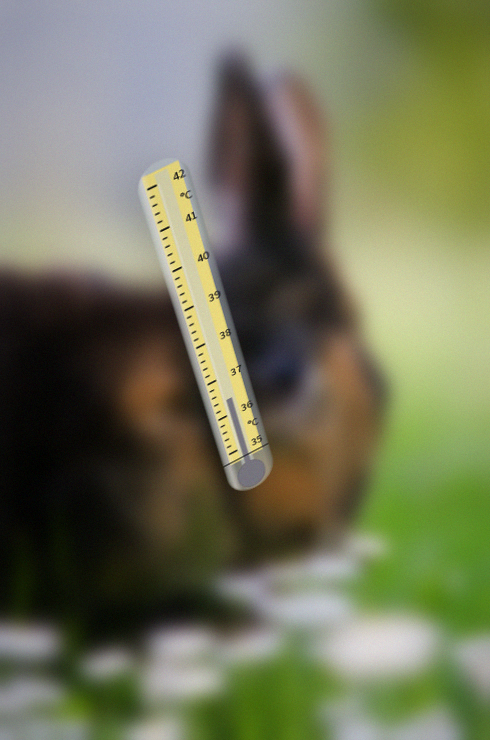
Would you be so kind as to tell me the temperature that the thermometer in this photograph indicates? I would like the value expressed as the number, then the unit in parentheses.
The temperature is 36.4 (°C)
